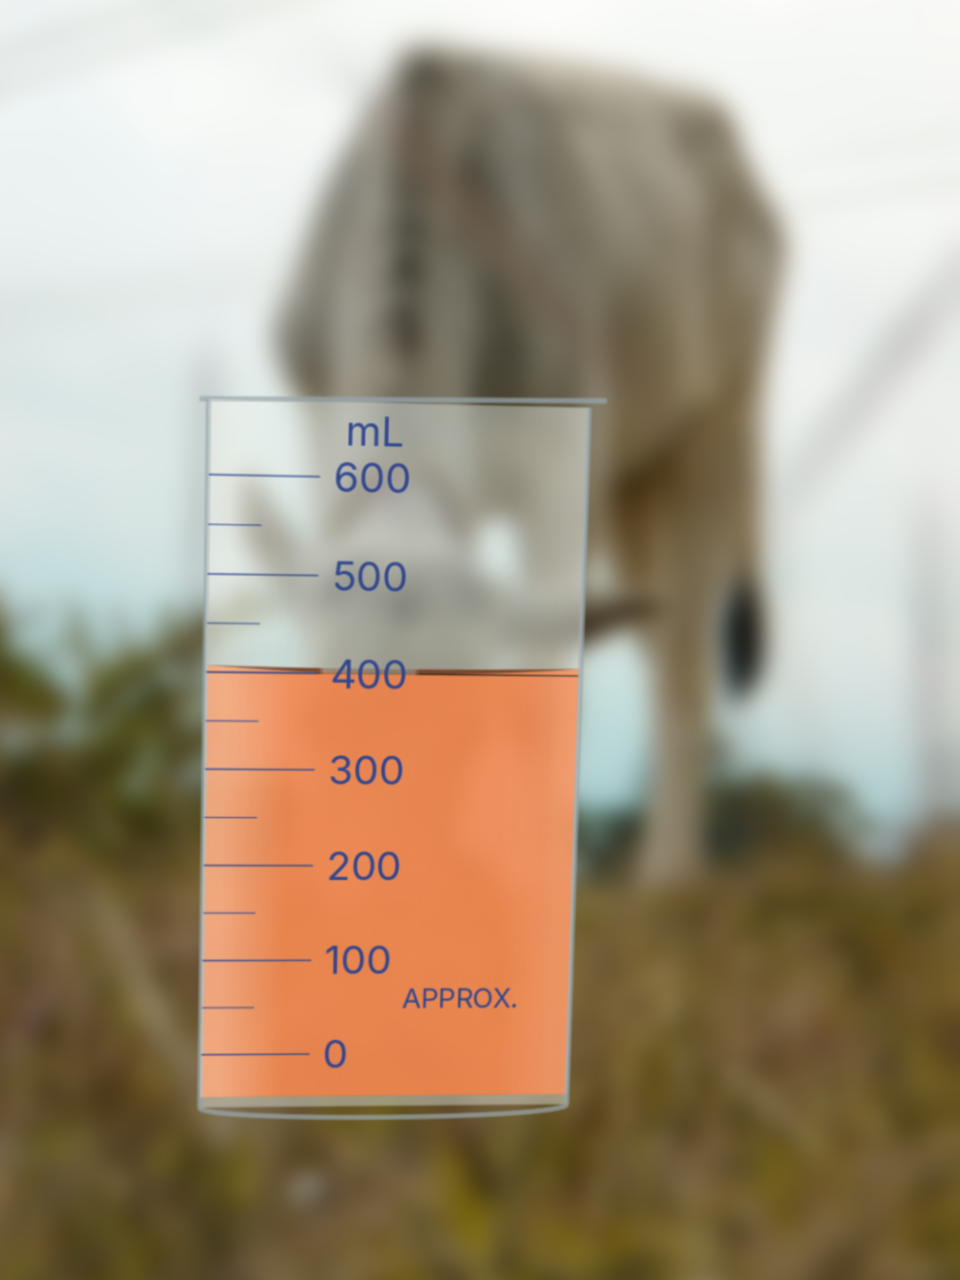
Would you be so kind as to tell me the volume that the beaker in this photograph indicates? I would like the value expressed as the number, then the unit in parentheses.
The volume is 400 (mL)
